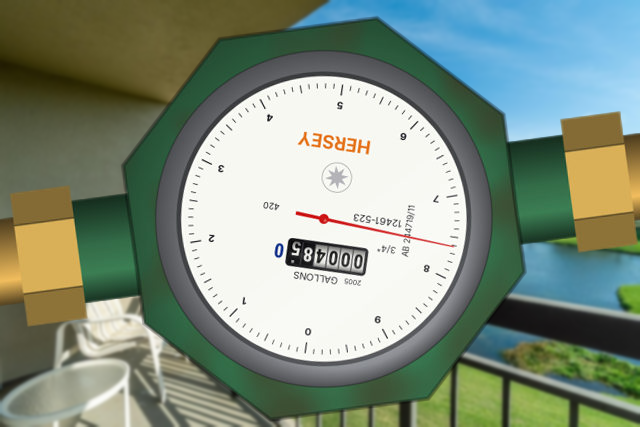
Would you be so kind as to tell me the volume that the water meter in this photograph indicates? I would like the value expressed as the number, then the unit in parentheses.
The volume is 4847.6 (gal)
